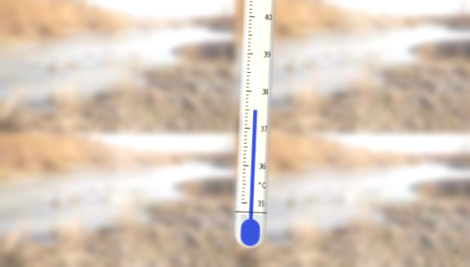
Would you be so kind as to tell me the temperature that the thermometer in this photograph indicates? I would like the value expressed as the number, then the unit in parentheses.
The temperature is 37.5 (°C)
